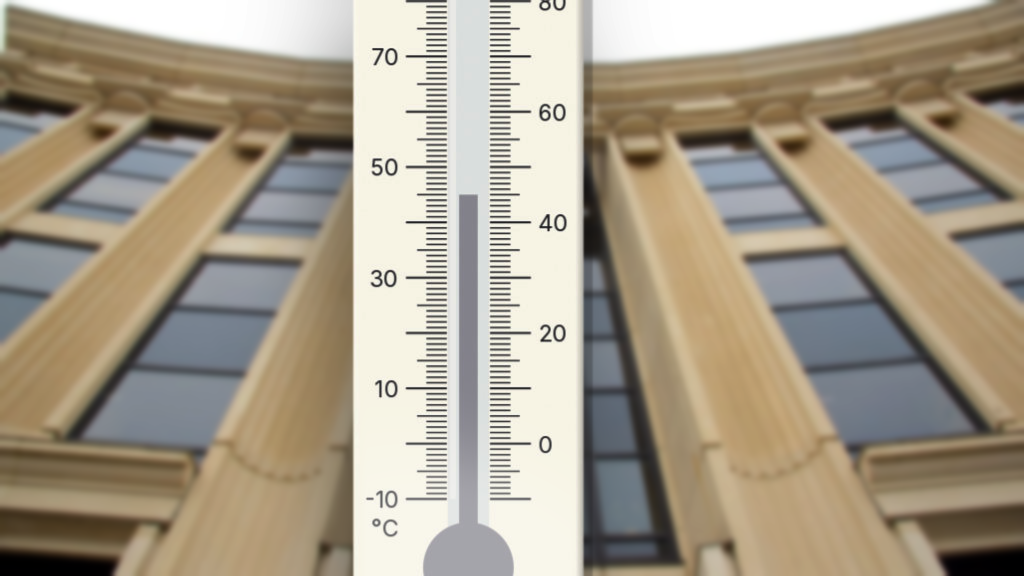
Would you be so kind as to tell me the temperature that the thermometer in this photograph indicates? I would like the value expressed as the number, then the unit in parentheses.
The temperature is 45 (°C)
